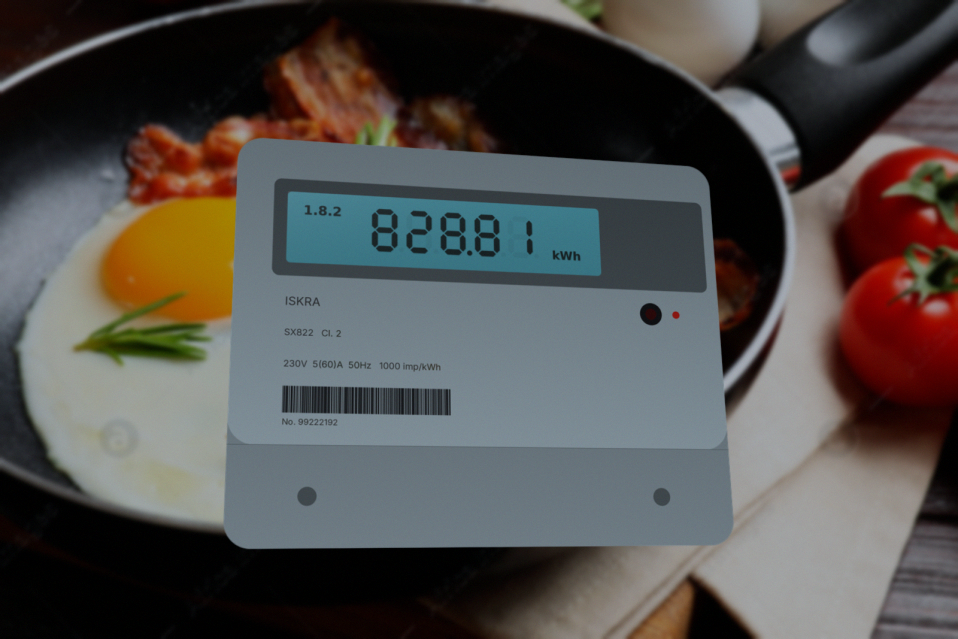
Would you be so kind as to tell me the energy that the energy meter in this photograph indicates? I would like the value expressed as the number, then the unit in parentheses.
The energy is 828.81 (kWh)
